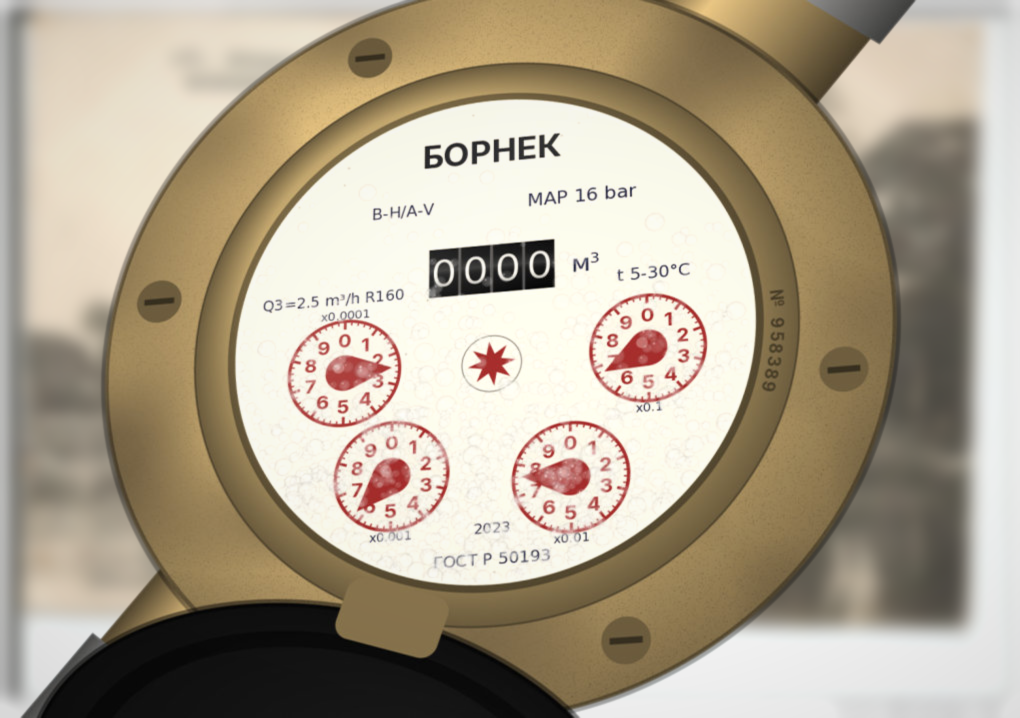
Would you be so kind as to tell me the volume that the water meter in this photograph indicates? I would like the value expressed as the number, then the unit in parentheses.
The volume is 0.6762 (m³)
